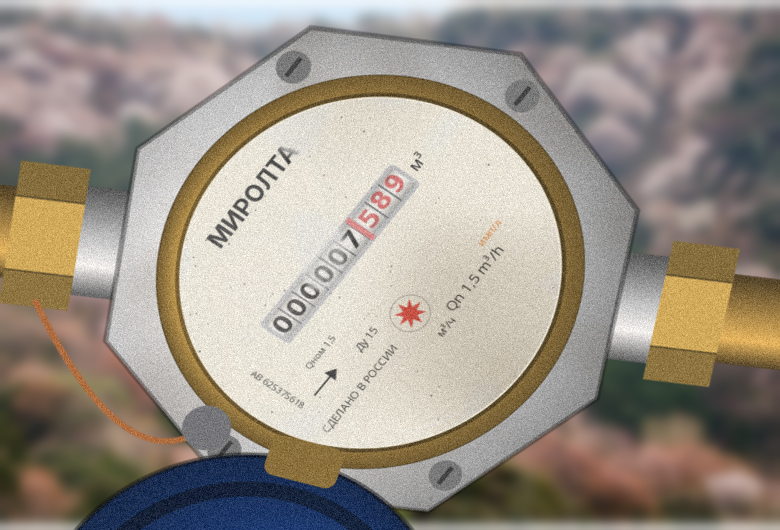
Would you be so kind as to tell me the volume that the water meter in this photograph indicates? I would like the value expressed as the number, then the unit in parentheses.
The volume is 7.589 (m³)
